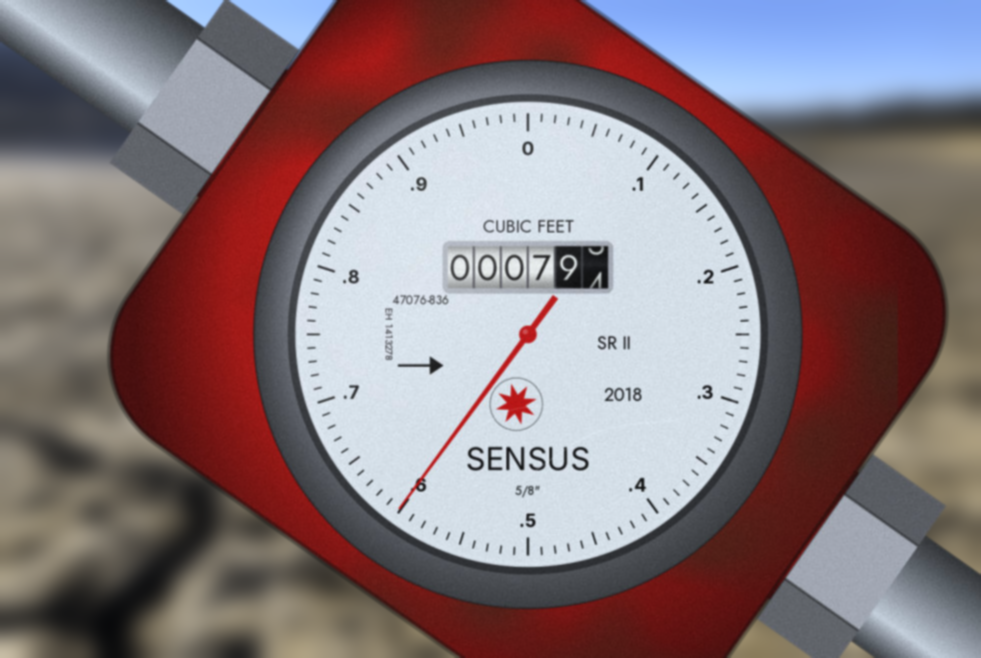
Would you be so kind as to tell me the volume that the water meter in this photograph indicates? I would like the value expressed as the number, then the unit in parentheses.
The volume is 793.60 (ft³)
